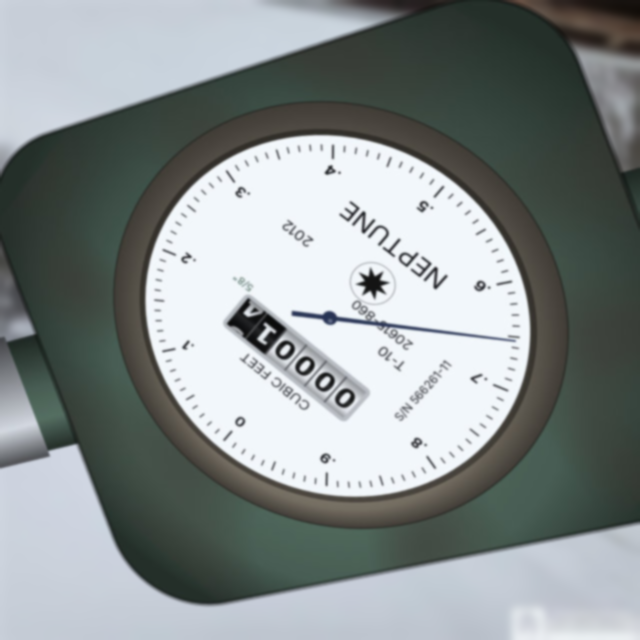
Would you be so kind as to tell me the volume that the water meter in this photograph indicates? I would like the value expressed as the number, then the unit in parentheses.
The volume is 13.65 (ft³)
